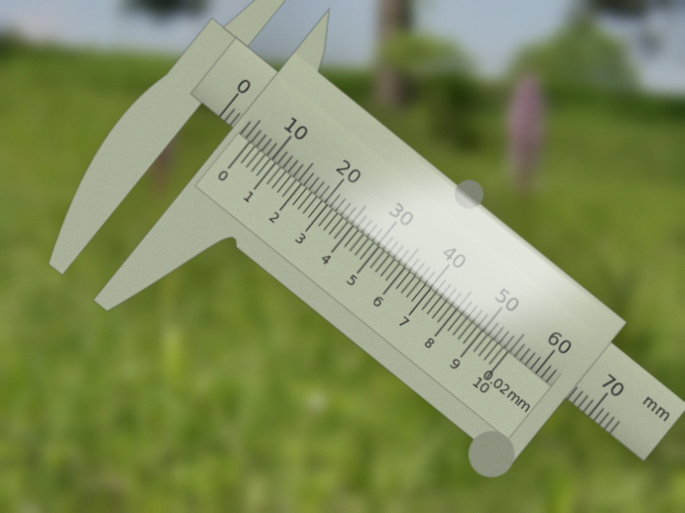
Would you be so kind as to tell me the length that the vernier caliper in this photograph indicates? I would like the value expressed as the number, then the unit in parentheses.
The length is 5.8 (mm)
